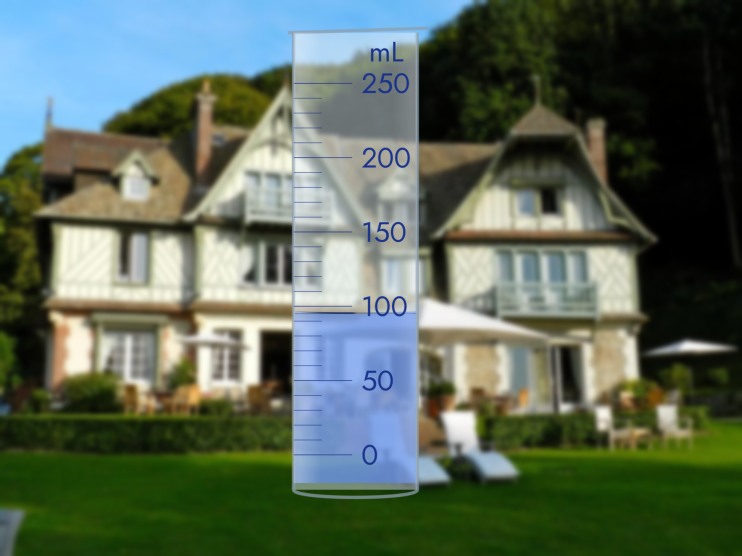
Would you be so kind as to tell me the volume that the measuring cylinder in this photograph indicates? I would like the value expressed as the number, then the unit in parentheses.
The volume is 95 (mL)
